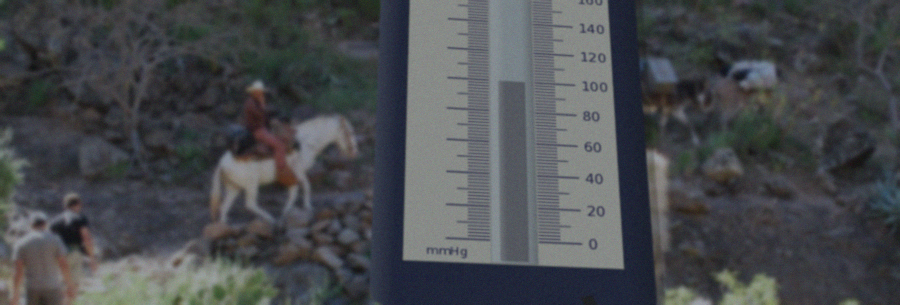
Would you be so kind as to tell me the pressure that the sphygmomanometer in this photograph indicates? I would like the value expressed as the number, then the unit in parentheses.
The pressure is 100 (mmHg)
